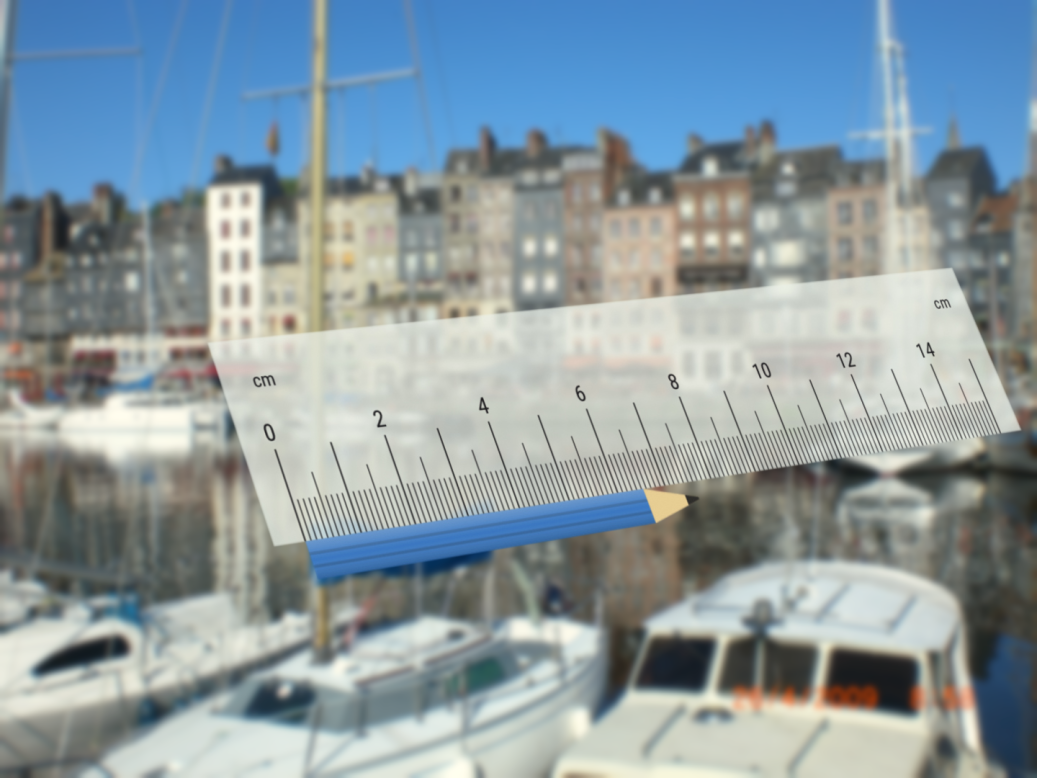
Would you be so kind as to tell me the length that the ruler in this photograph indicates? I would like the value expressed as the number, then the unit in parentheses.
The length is 7.6 (cm)
